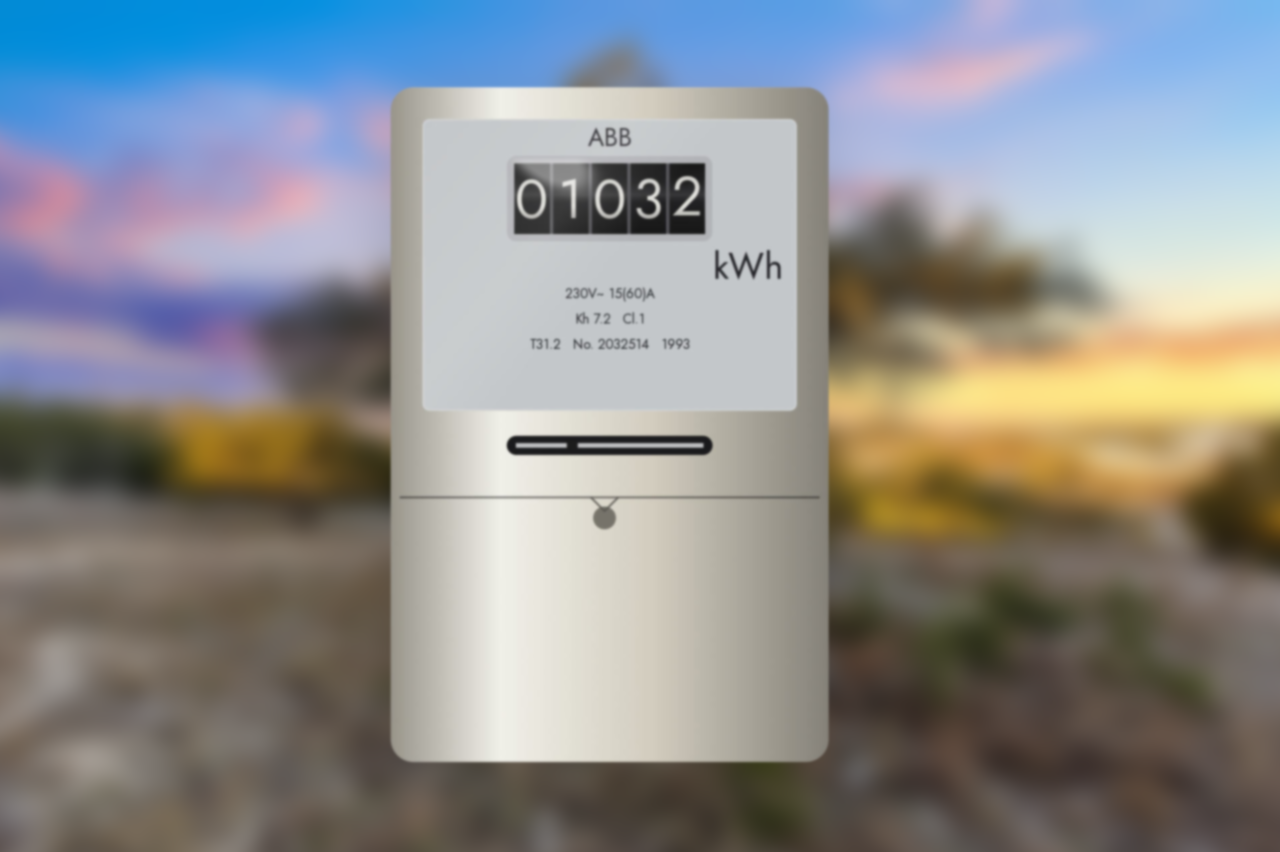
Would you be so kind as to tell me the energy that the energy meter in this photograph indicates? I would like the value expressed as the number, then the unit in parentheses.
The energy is 1032 (kWh)
